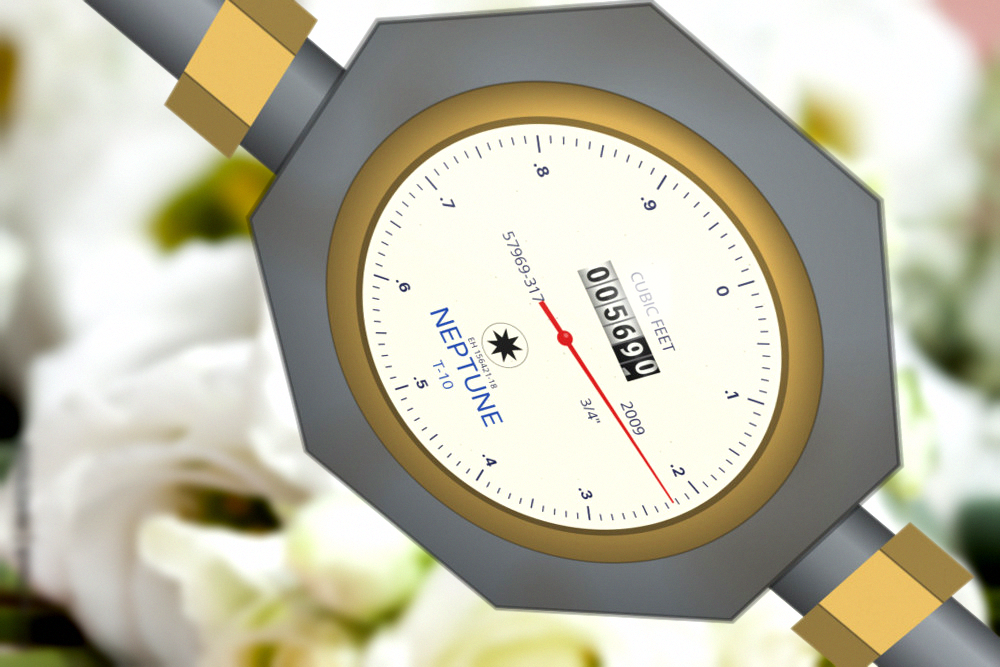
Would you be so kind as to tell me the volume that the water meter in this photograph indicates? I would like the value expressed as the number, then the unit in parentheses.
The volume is 5690.22 (ft³)
